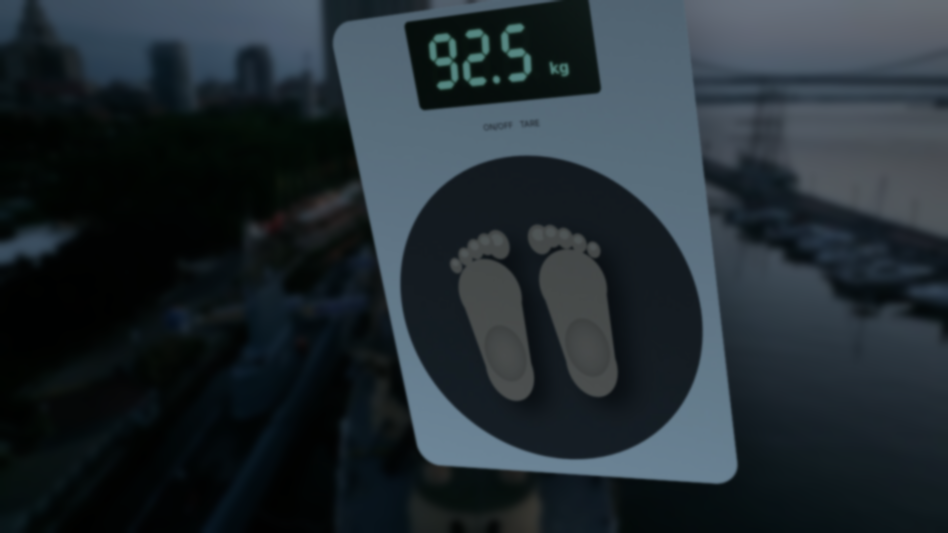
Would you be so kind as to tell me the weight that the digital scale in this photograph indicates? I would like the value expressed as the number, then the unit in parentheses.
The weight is 92.5 (kg)
